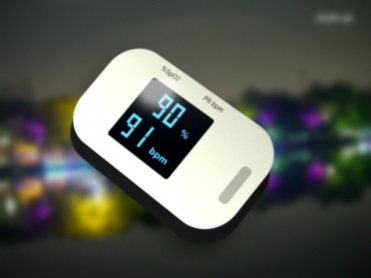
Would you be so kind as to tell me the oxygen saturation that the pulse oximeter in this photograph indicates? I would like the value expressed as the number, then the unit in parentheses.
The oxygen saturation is 90 (%)
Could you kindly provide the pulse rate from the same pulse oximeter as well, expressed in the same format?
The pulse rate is 91 (bpm)
